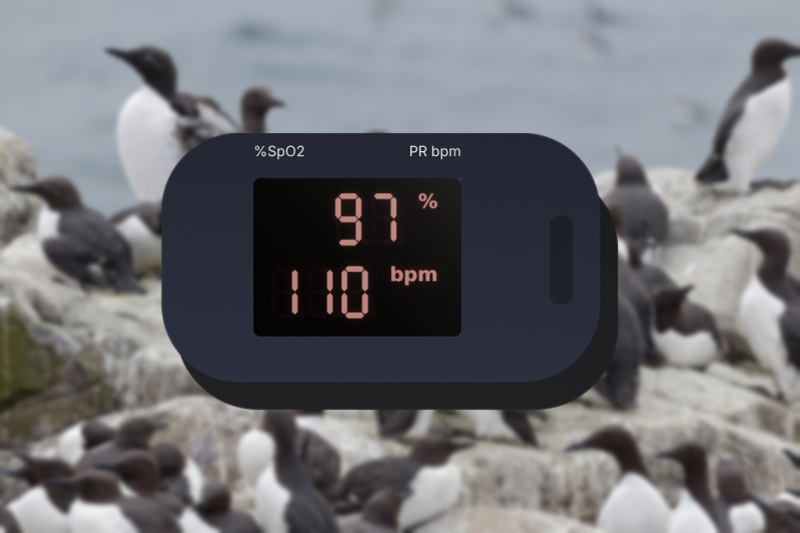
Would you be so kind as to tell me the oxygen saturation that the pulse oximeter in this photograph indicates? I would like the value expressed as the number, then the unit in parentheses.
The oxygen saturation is 97 (%)
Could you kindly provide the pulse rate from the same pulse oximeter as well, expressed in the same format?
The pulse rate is 110 (bpm)
